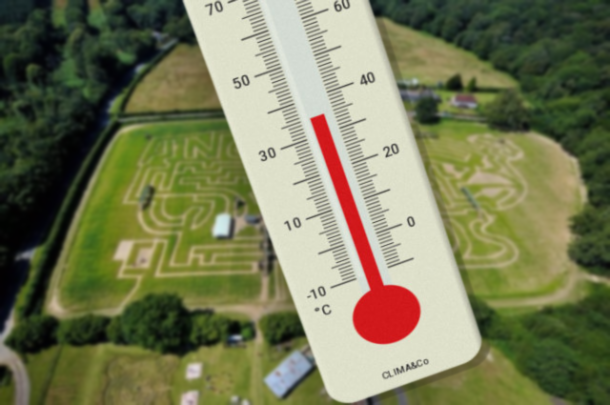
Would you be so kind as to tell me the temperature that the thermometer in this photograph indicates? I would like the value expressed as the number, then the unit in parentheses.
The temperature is 35 (°C)
